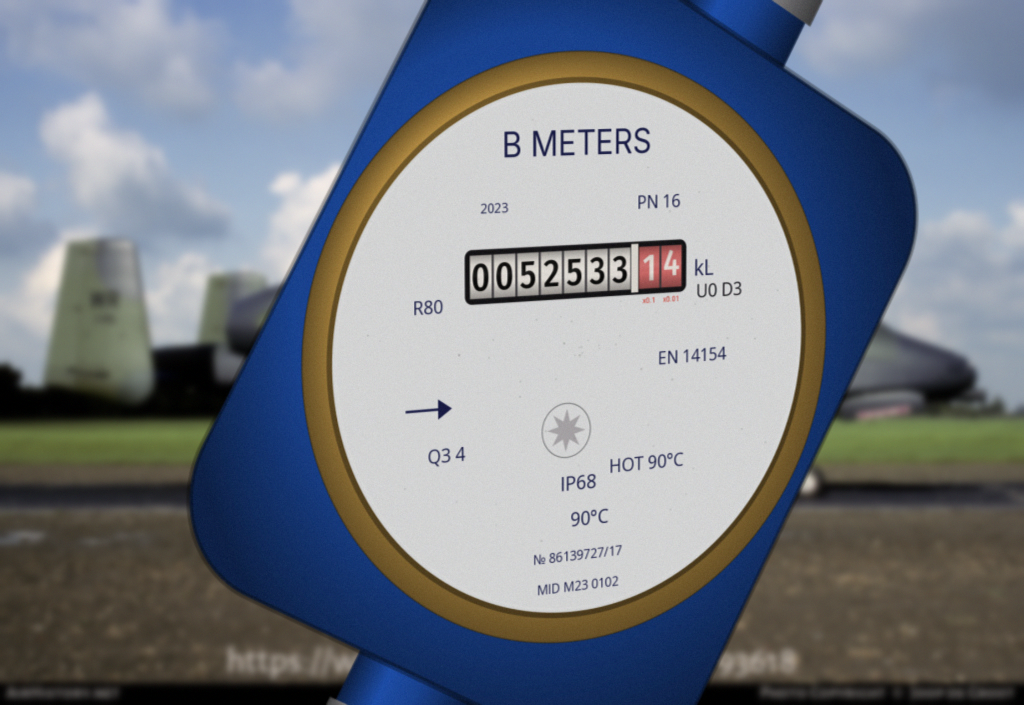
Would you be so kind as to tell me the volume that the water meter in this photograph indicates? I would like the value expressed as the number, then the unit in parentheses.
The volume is 52533.14 (kL)
